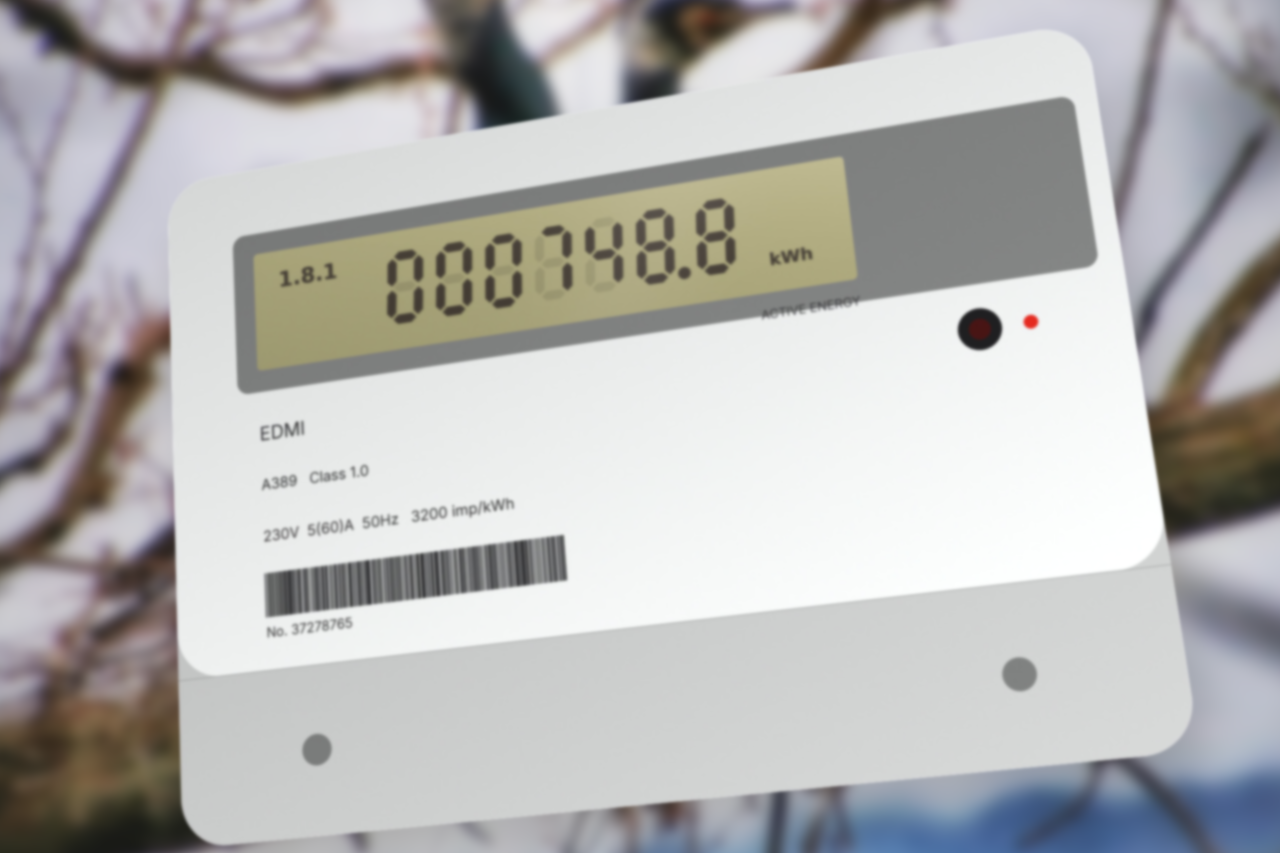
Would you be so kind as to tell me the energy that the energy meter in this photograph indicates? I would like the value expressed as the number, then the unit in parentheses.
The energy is 748.8 (kWh)
